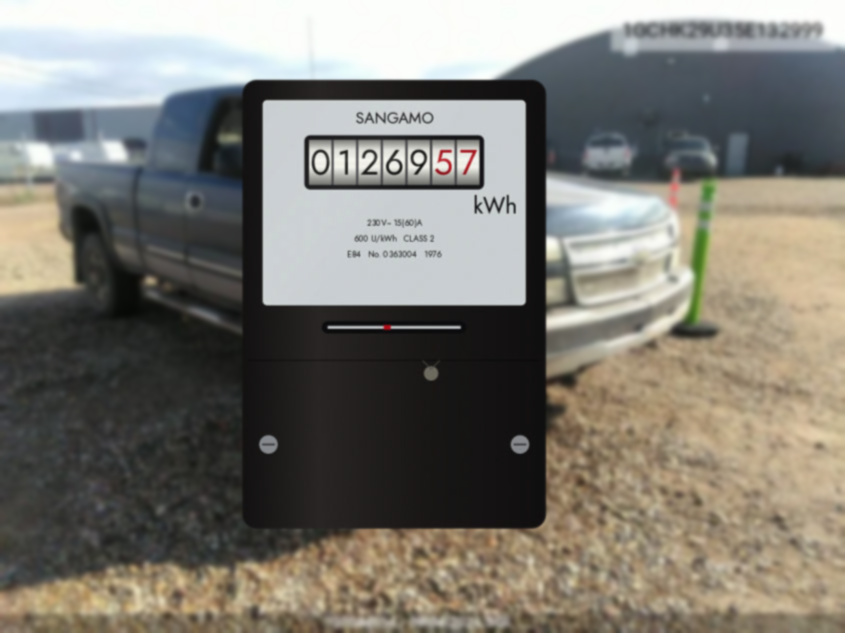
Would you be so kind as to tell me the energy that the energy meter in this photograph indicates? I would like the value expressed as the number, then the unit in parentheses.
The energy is 1269.57 (kWh)
